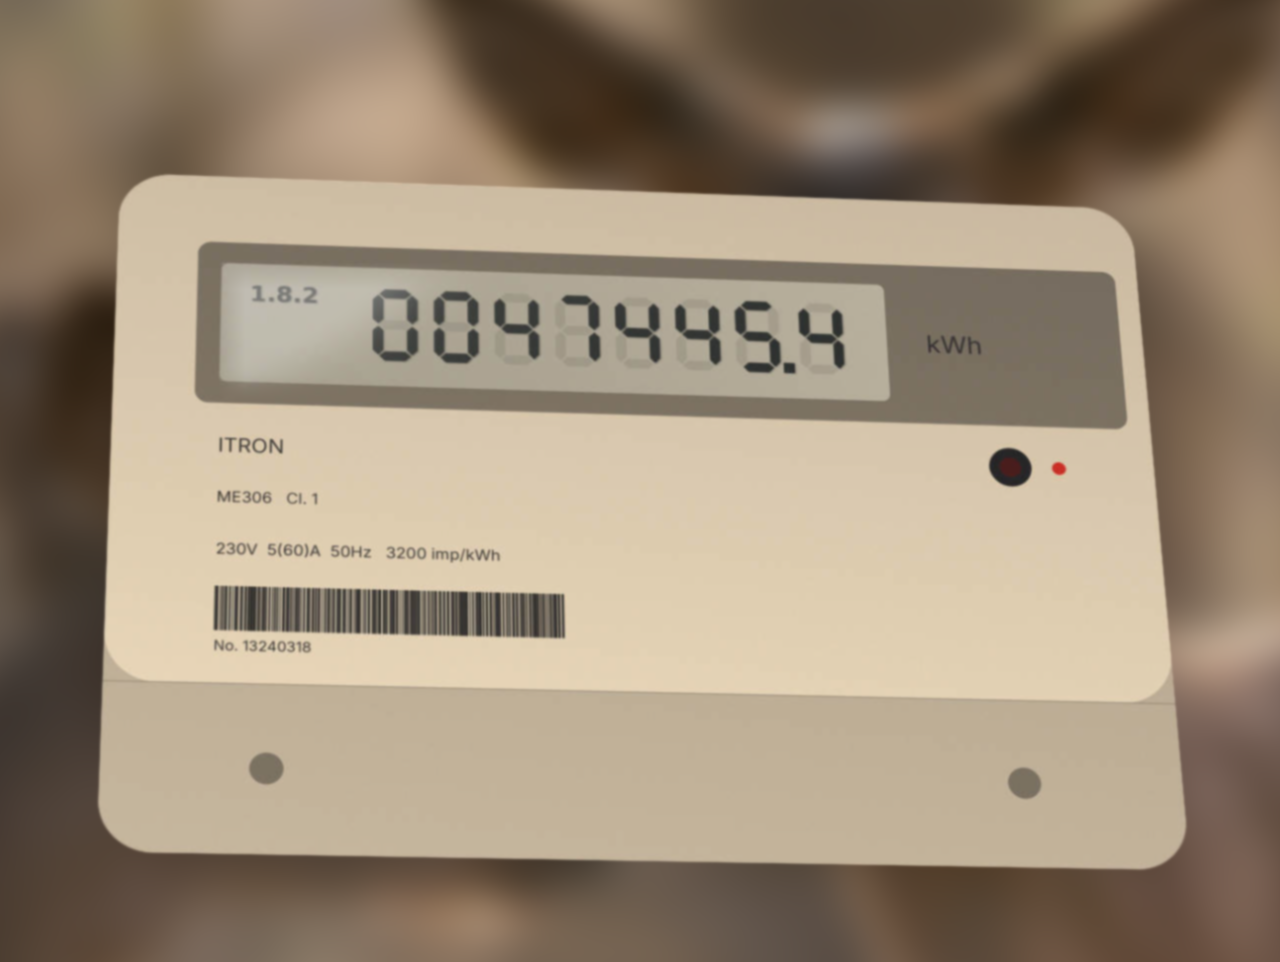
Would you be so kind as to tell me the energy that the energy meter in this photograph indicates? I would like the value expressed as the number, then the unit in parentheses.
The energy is 47445.4 (kWh)
